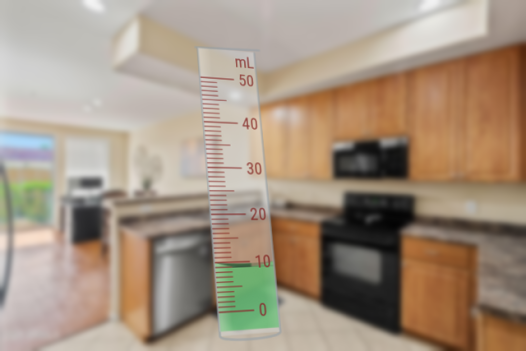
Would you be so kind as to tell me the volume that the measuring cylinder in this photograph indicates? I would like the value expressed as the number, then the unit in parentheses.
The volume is 9 (mL)
